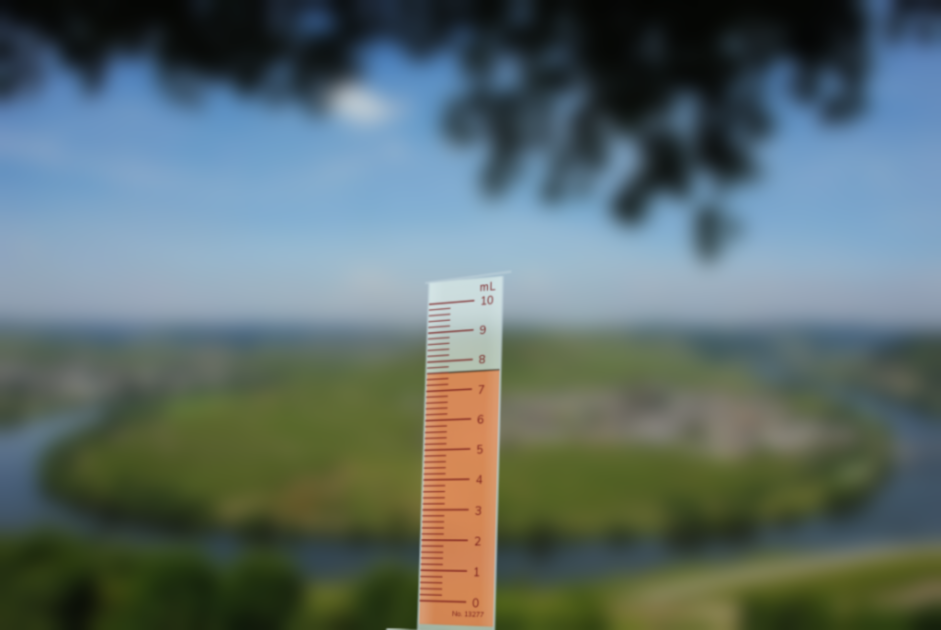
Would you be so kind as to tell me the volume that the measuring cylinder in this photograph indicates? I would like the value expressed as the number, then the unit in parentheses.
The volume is 7.6 (mL)
